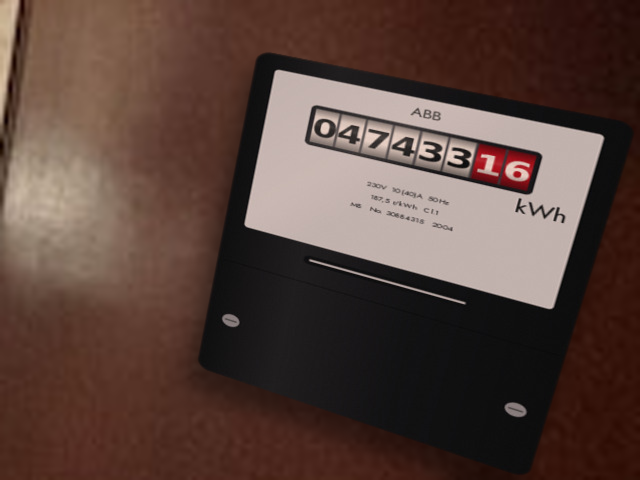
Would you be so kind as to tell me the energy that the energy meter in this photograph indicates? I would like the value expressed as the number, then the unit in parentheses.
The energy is 47433.16 (kWh)
